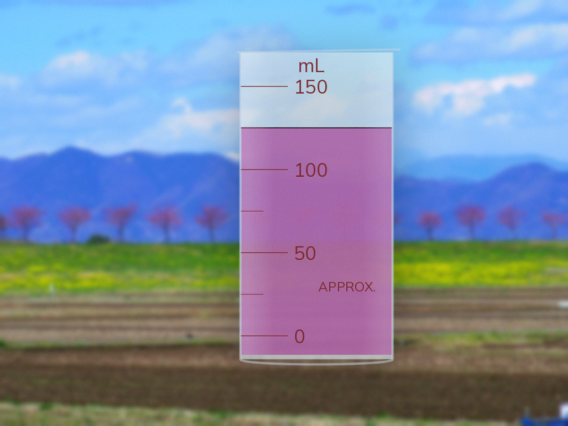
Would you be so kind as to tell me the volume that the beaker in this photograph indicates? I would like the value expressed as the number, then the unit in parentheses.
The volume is 125 (mL)
